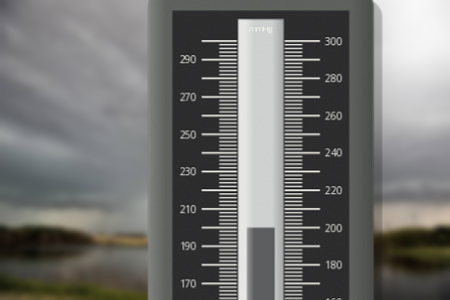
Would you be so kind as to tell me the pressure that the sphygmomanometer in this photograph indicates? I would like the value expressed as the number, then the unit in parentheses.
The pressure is 200 (mmHg)
